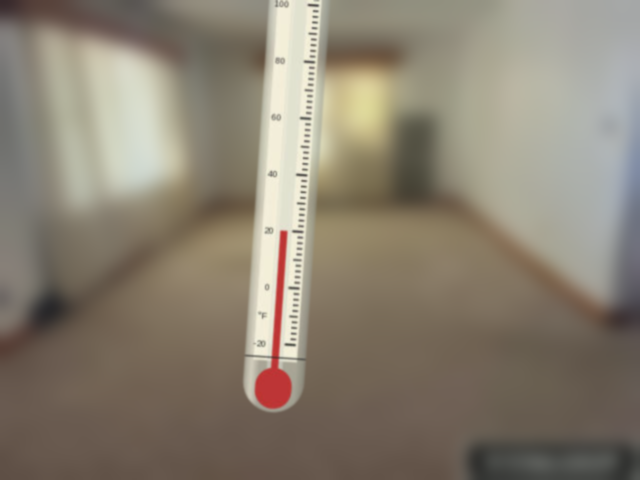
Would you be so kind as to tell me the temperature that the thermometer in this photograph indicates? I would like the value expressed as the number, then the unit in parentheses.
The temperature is 20 (°F)
